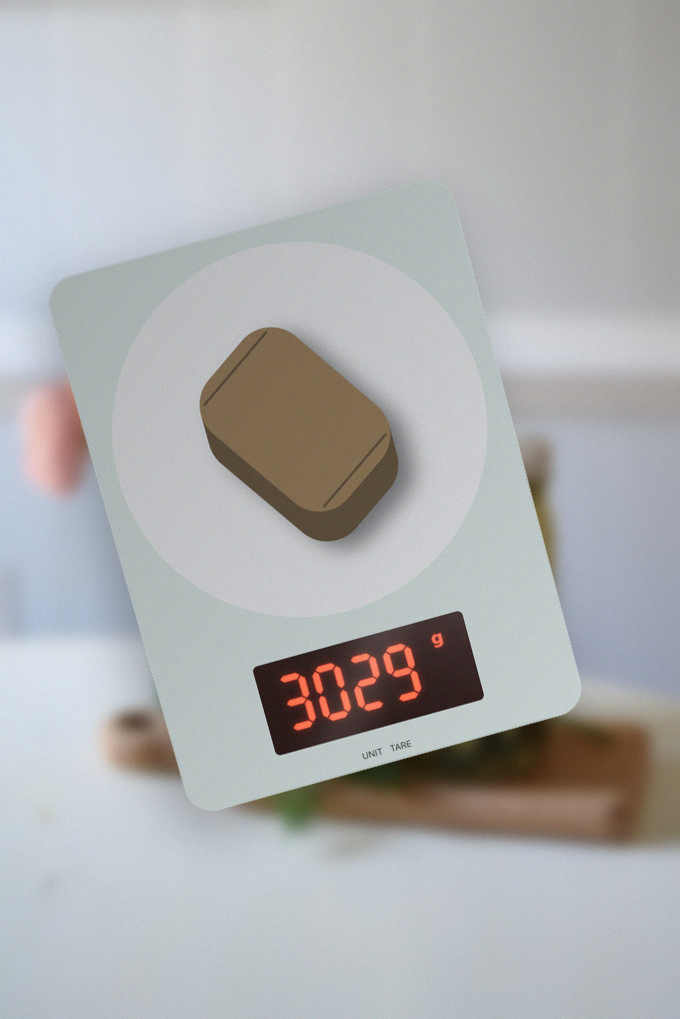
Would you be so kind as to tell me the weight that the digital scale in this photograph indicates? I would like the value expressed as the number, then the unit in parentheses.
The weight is 3029 (g)
